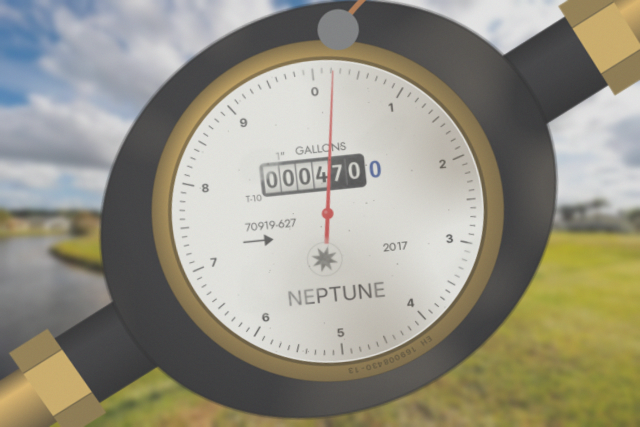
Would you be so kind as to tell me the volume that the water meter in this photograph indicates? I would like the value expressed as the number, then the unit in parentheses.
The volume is 4700.2 (gal)
